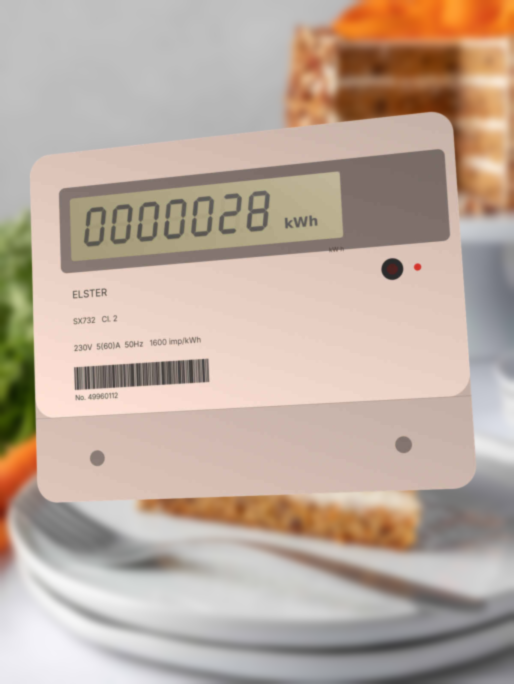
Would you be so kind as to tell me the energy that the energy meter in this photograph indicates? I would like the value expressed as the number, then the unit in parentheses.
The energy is 28 (kWh)
